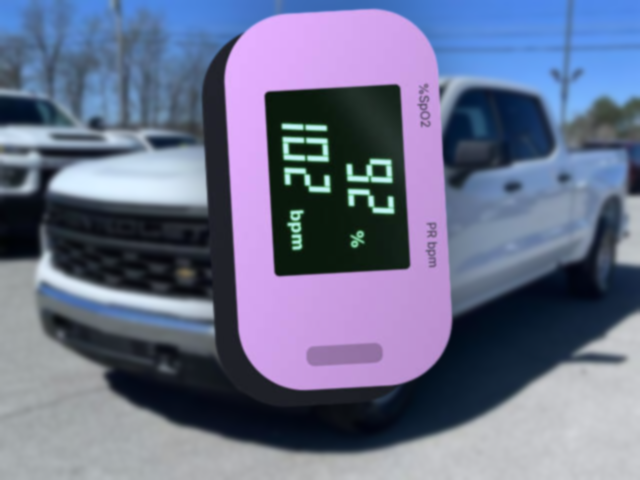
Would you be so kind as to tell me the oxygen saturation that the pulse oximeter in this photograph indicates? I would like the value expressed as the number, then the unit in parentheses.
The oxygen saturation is 92 (%)
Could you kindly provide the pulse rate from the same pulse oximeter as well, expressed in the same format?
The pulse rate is 102 (bpm)
